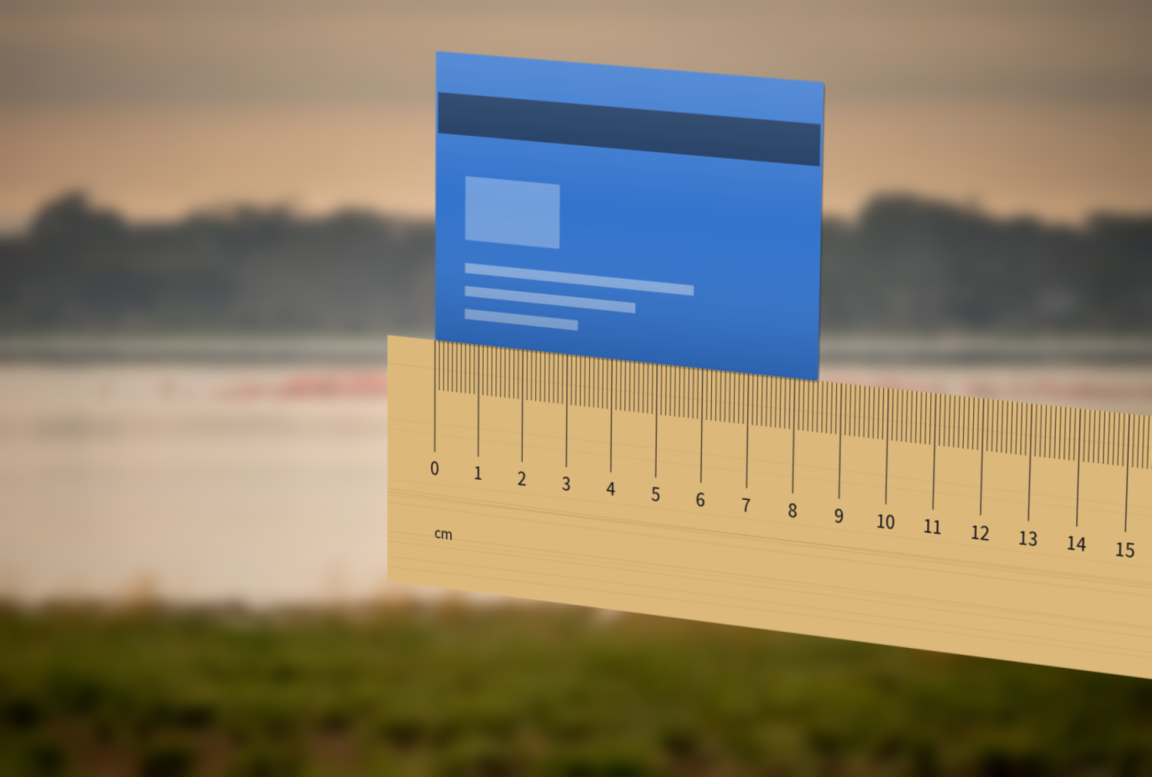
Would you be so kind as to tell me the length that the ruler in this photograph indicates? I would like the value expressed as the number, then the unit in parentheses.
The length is 8.5 (cm)
